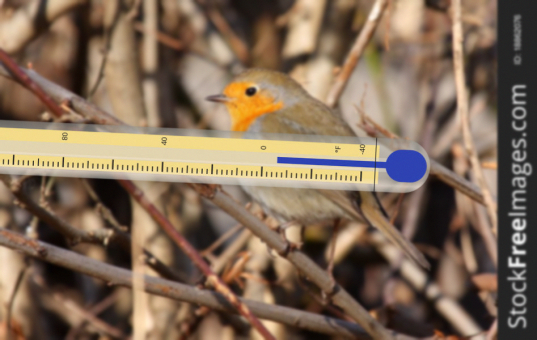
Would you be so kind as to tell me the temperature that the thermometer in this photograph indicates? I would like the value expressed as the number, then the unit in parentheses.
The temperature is -6 (°F)
